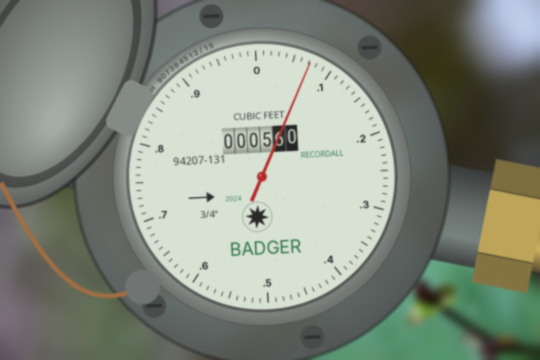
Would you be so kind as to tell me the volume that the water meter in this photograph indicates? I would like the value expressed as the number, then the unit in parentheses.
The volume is 560.07 (ft³)
